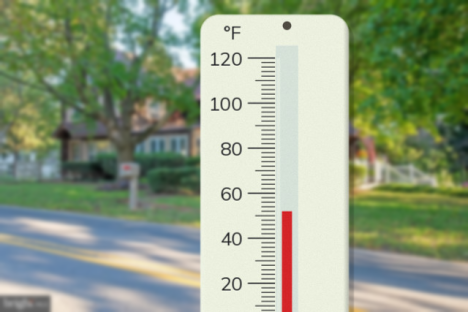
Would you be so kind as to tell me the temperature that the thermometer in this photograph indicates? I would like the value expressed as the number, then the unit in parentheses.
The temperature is 52 (°F)
